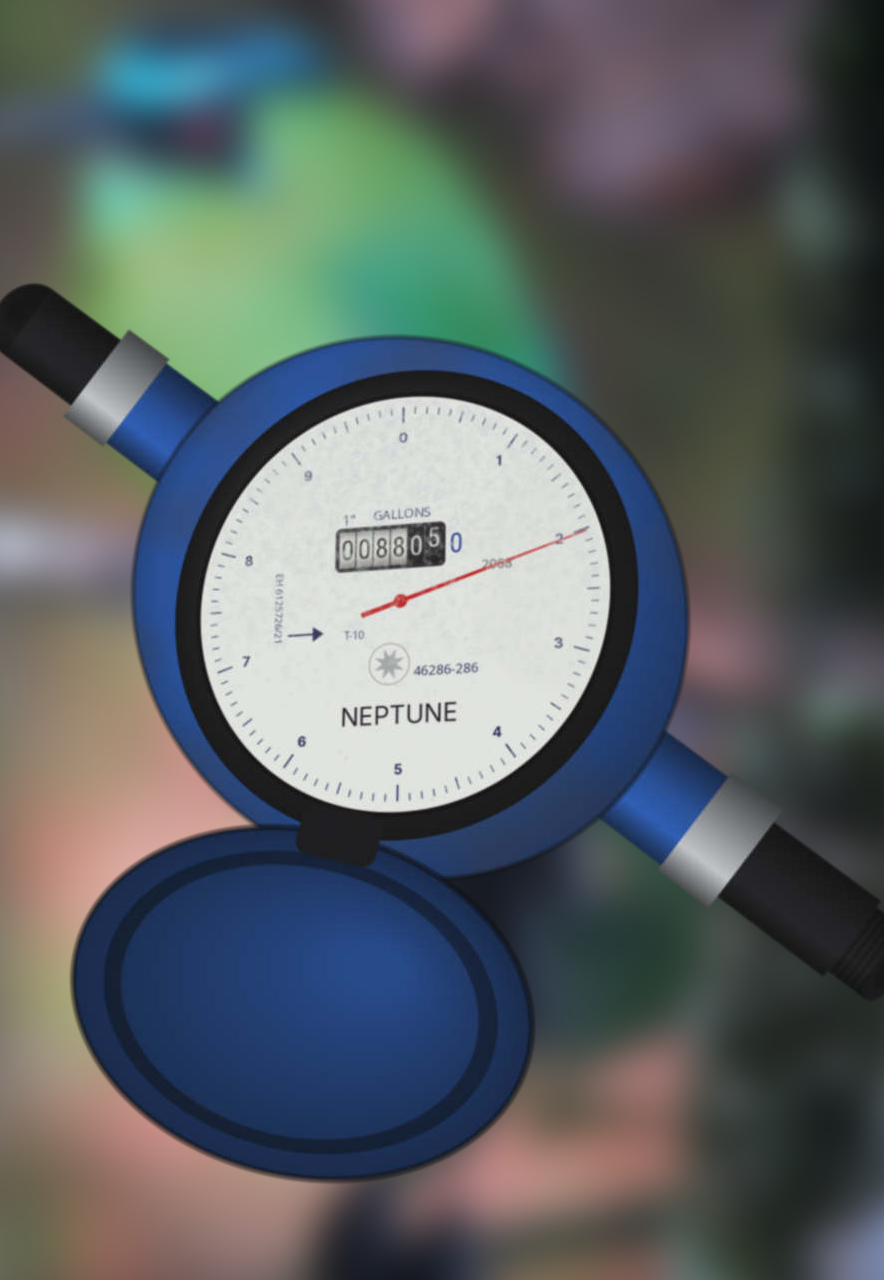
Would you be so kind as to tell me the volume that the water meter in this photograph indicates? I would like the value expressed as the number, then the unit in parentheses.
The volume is 88052.0 (gal)
